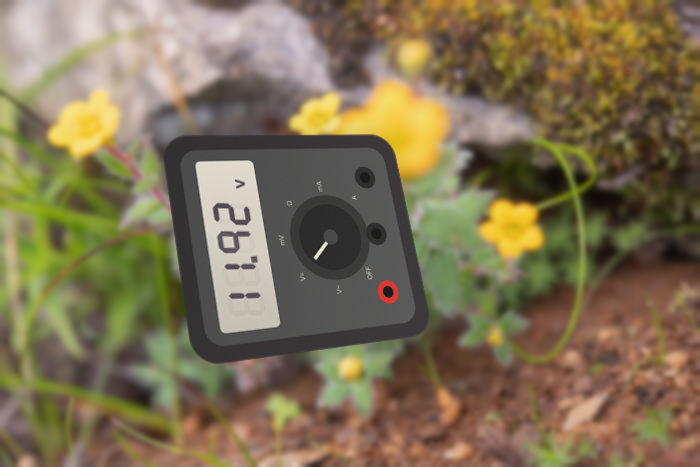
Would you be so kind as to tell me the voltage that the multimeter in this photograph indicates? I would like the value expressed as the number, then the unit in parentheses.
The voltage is 11.92 (V)
